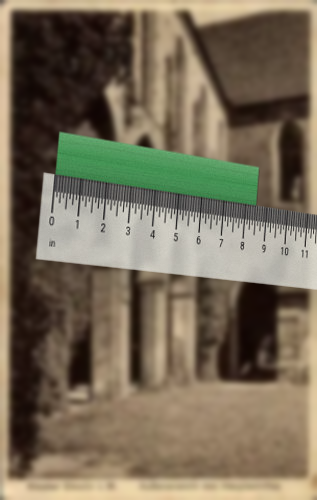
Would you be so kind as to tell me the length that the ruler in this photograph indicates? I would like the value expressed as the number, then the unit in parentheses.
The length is 8.5 (in)
